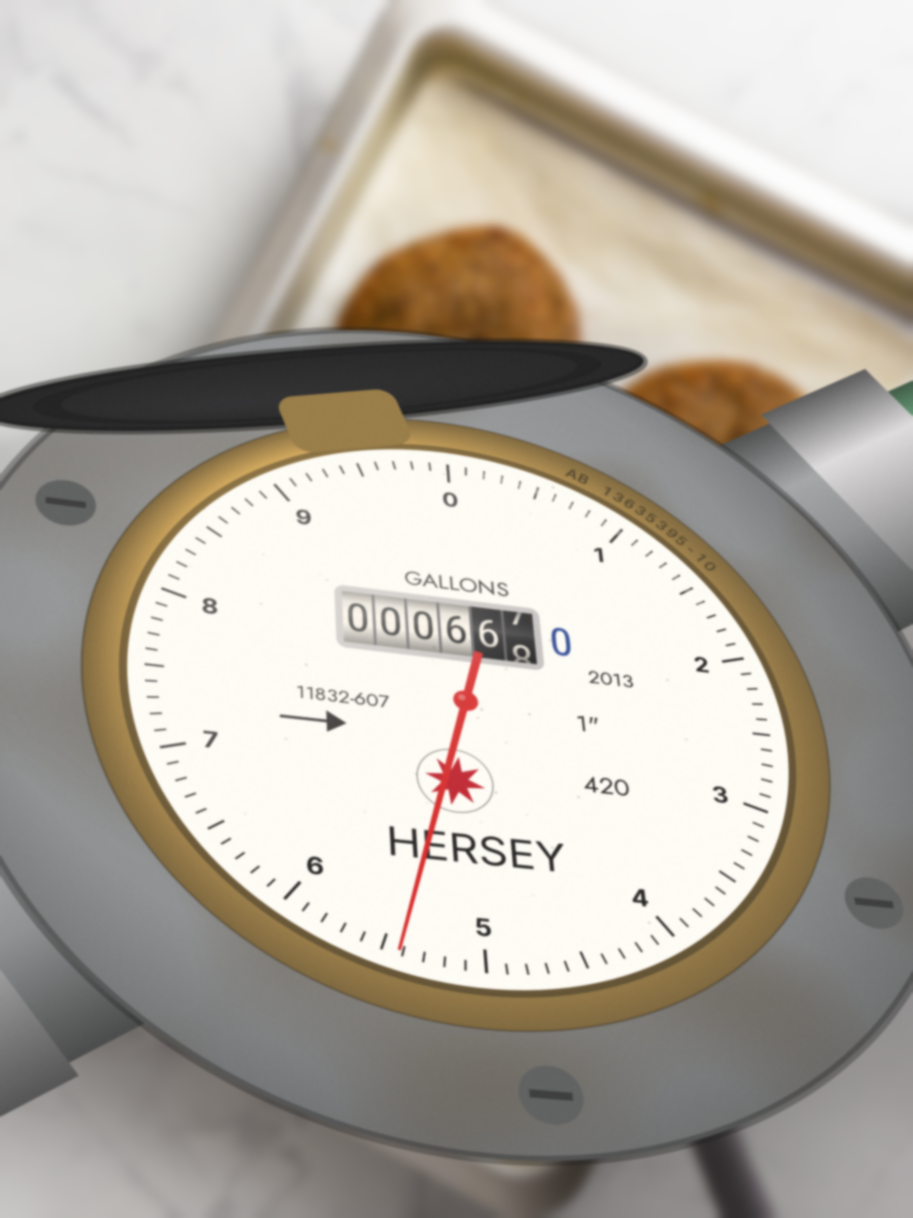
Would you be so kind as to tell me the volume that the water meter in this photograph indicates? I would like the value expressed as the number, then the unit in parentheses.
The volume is 6675.4 (gal)
